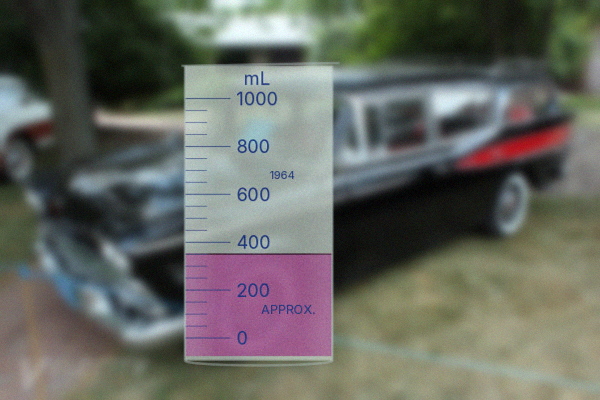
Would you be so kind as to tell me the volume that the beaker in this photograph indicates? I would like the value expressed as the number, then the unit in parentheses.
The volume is 350 (mL)
